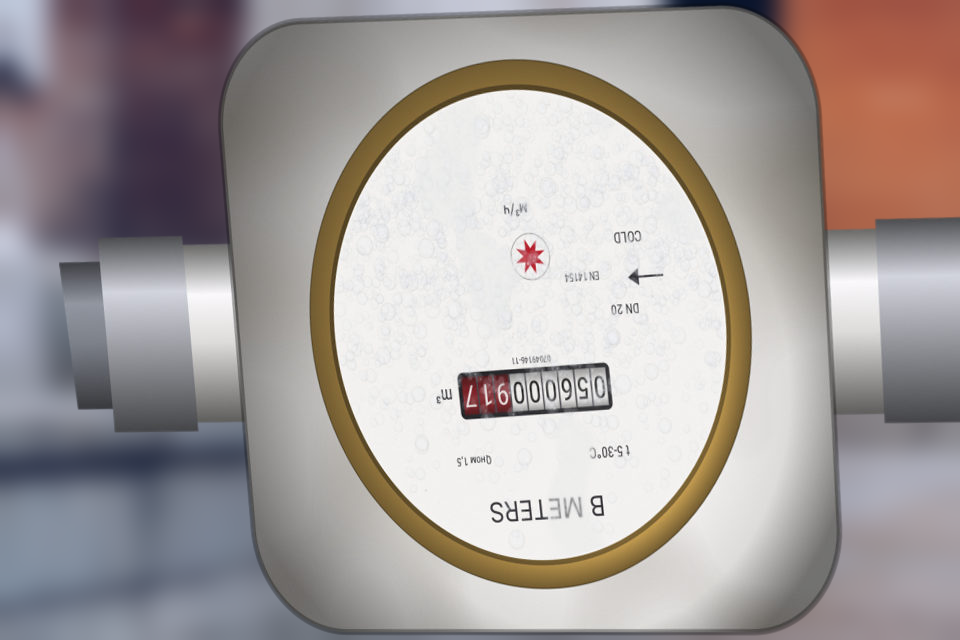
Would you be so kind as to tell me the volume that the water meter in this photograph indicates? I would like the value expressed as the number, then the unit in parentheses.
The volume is 56000.917 (m³)
